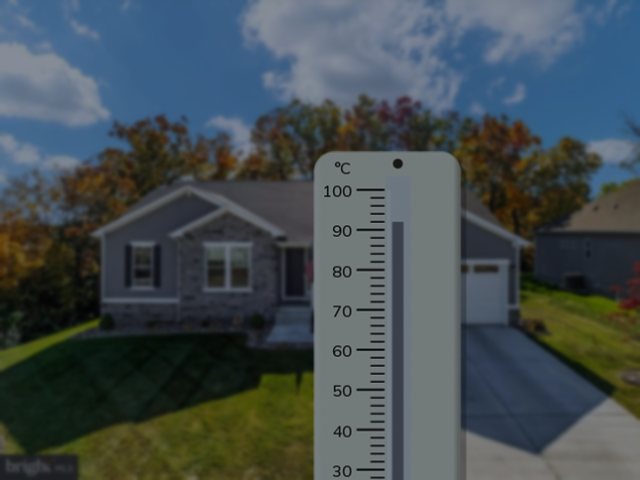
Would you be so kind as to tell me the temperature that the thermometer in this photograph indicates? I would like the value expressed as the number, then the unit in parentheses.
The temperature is 92 (°C)
